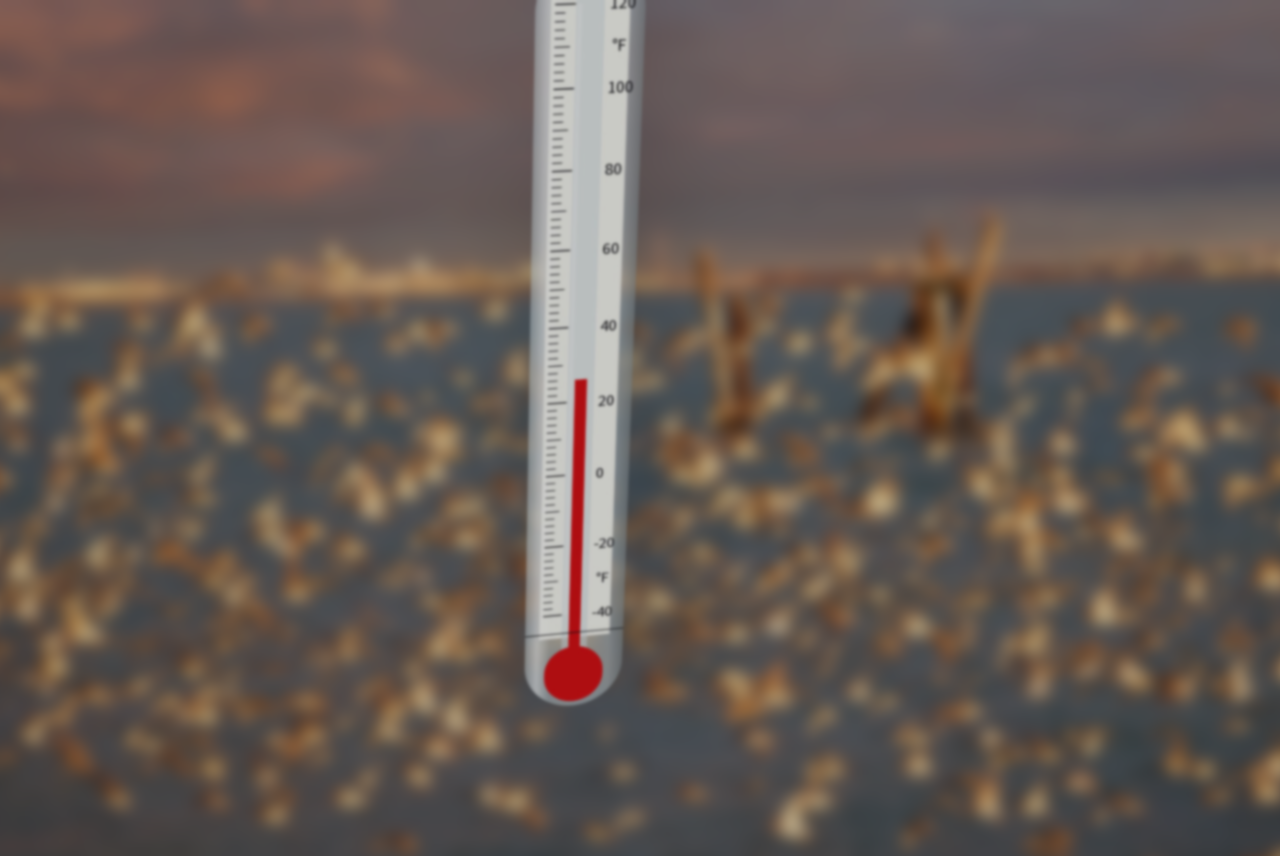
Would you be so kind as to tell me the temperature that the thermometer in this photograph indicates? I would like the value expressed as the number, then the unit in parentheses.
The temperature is 26 (°F)
